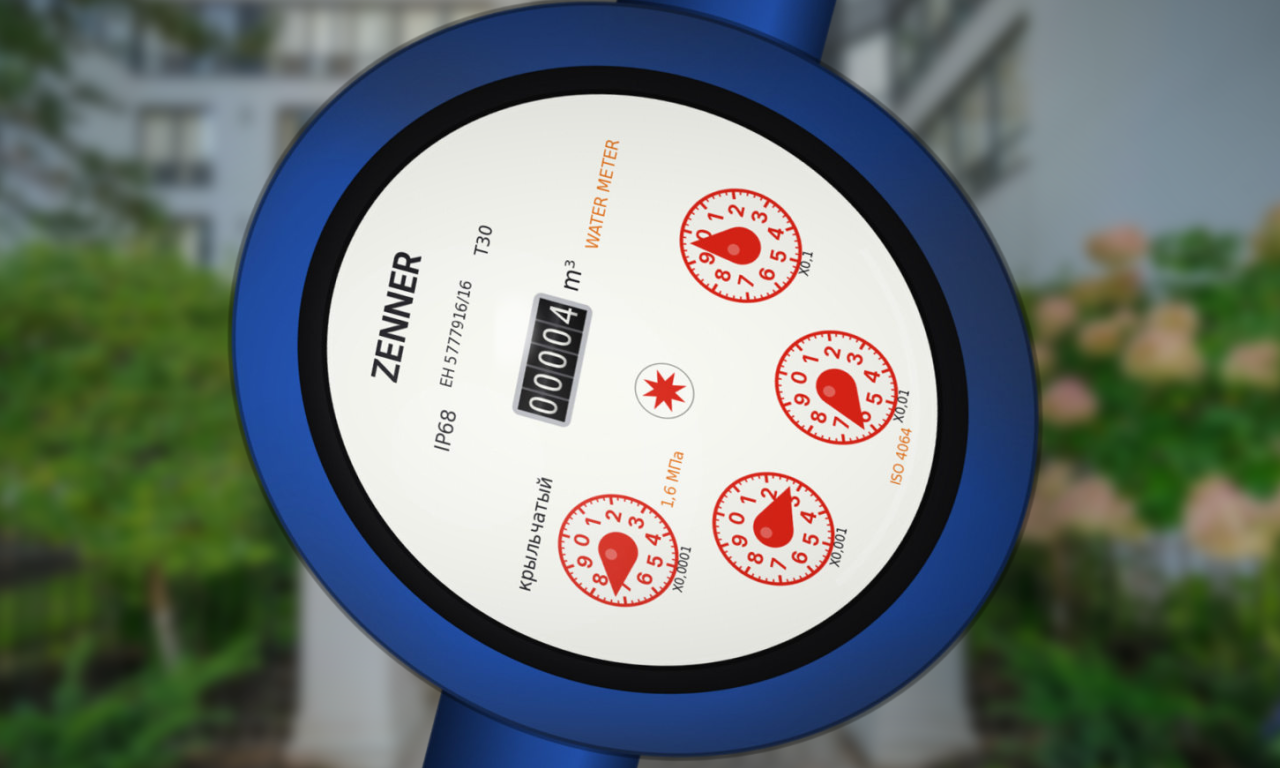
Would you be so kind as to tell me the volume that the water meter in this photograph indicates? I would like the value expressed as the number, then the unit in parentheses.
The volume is 3.9627 (m³)
